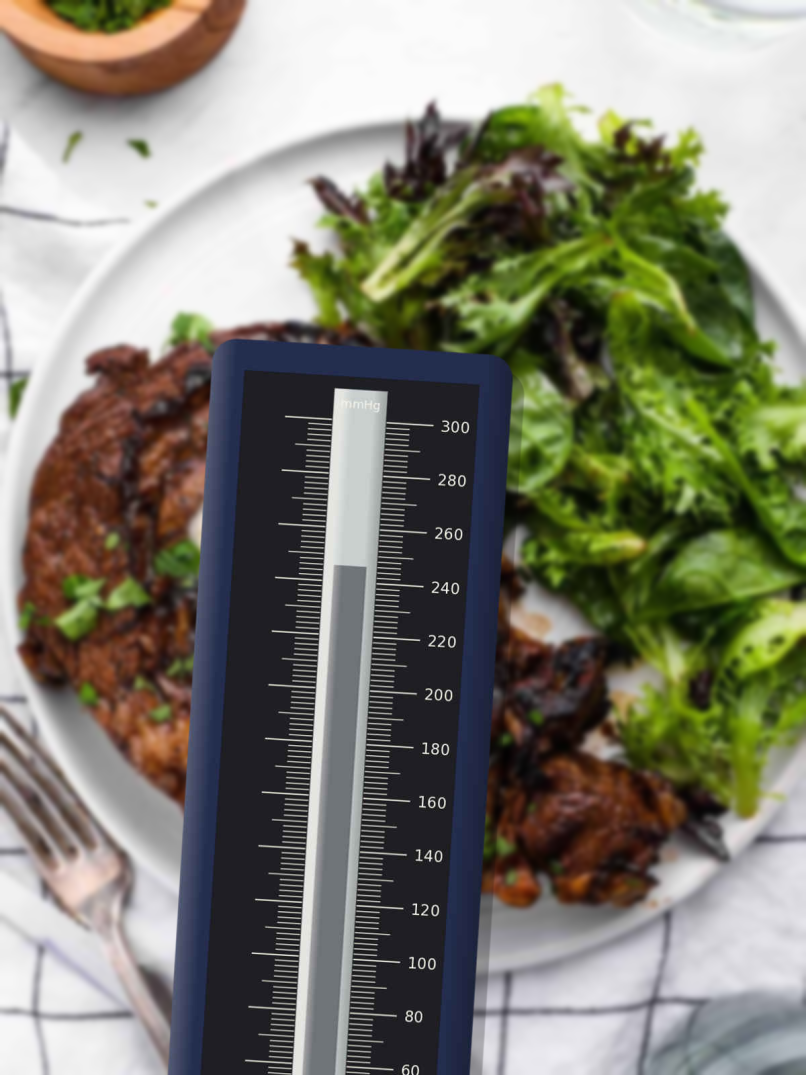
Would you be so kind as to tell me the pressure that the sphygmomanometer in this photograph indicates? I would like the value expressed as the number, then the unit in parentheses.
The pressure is 246 (mmHg)
